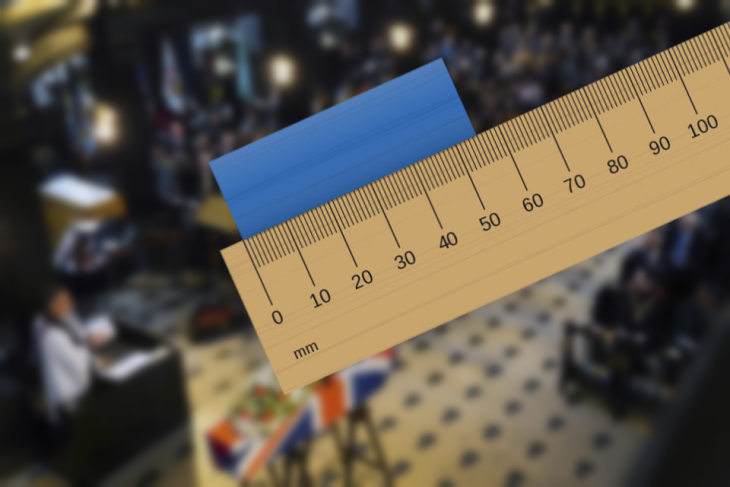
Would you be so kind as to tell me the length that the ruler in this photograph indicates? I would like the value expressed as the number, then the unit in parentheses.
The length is 55 (mm)
